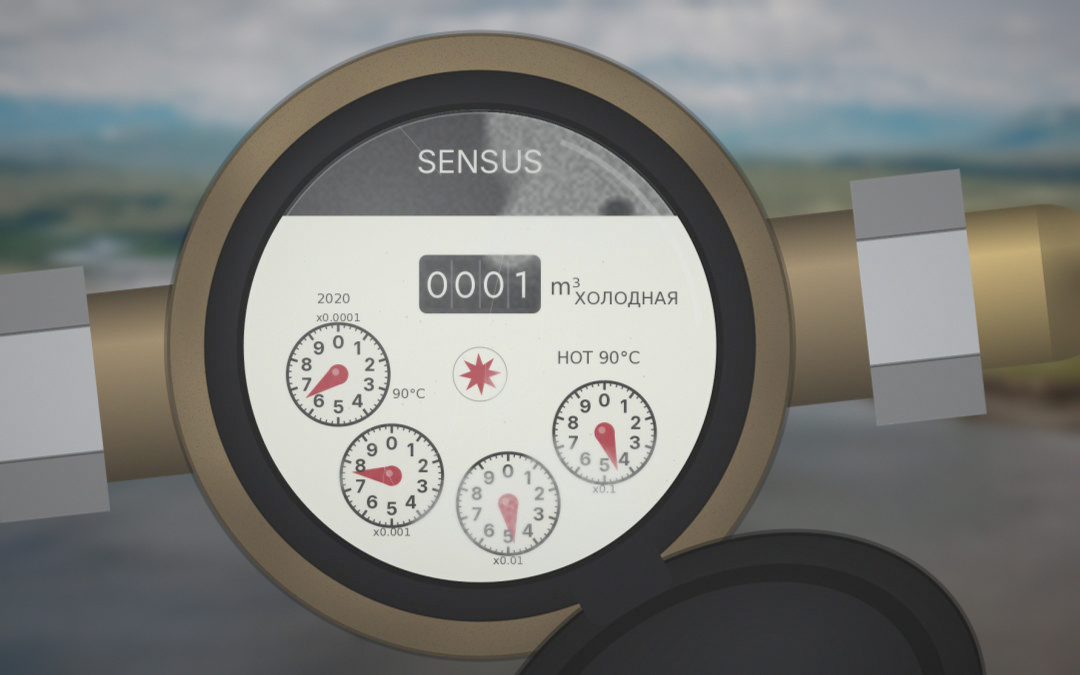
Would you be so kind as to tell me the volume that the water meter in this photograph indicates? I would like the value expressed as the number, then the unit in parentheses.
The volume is 1.4476 (m³)
